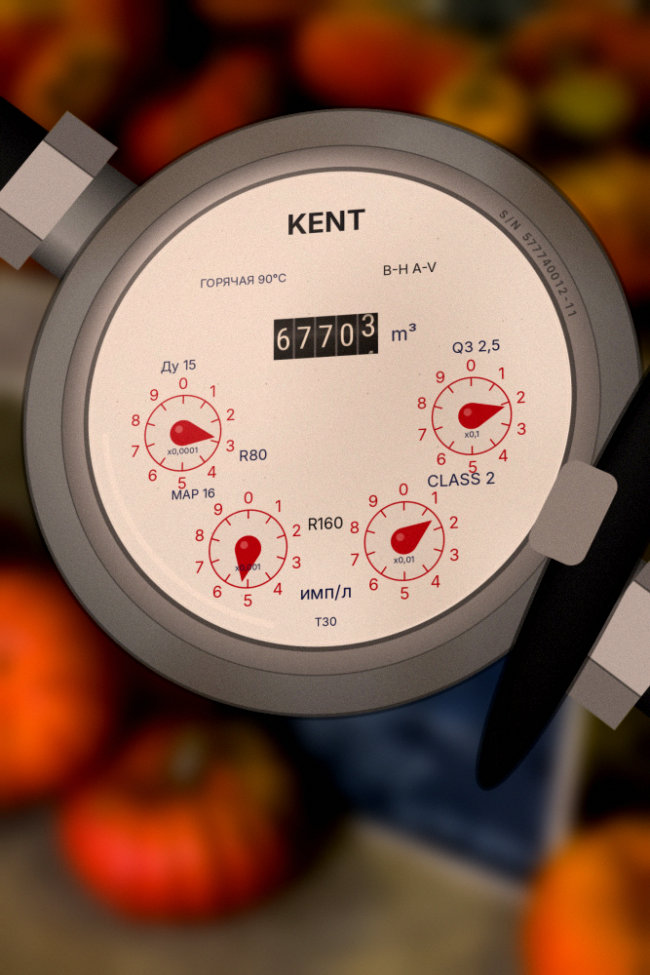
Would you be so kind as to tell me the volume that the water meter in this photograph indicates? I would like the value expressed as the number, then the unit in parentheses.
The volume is 67703.2152 (m³)
